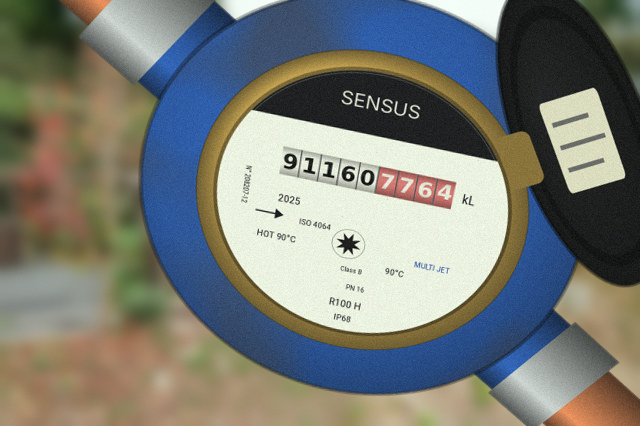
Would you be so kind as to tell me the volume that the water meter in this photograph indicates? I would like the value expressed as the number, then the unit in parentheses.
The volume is 91160.7764 (kL)
